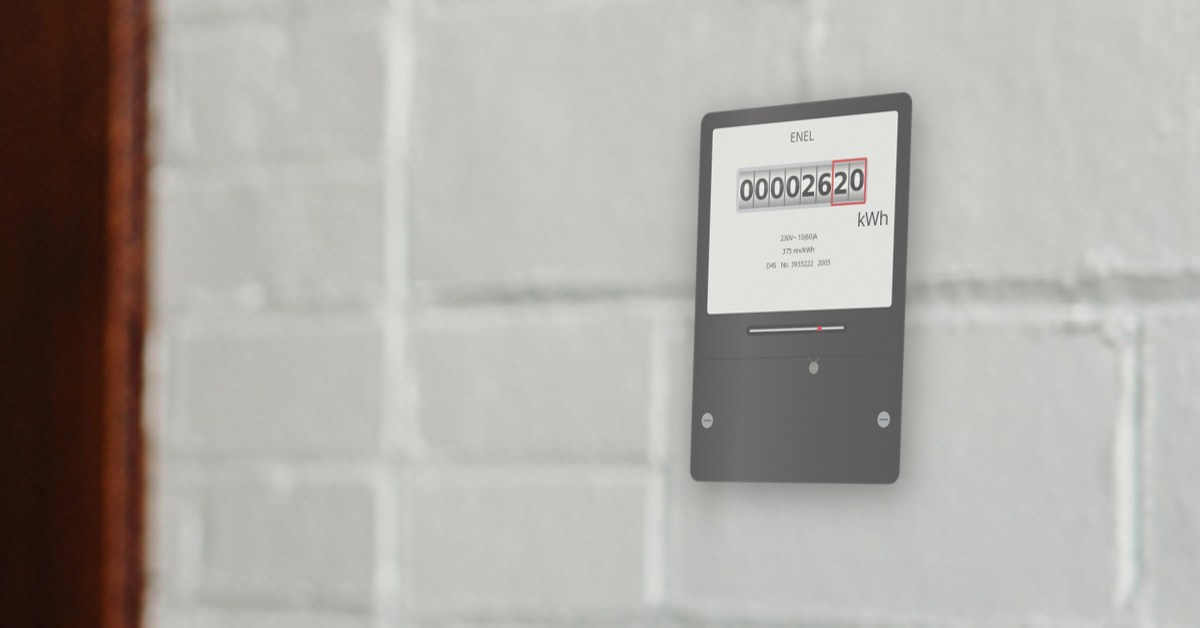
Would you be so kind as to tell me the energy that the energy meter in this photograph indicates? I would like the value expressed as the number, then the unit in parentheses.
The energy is 26.20 (kWh)
